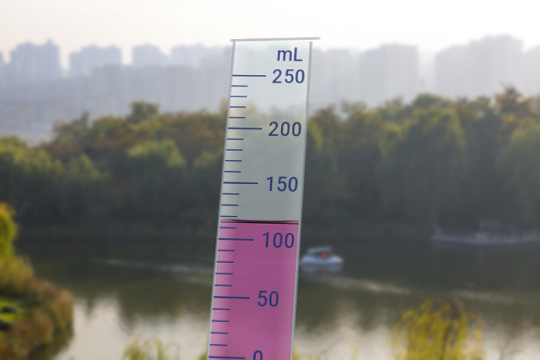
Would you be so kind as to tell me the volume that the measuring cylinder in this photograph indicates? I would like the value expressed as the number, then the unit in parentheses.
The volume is 115 (mL)
